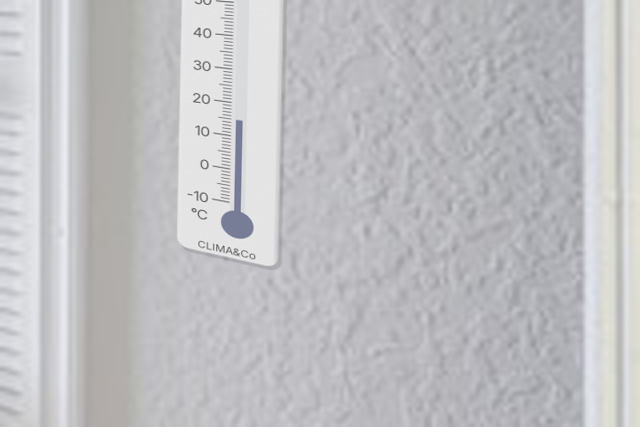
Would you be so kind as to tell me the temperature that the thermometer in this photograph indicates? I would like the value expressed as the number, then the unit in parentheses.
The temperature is 15 (°C)
